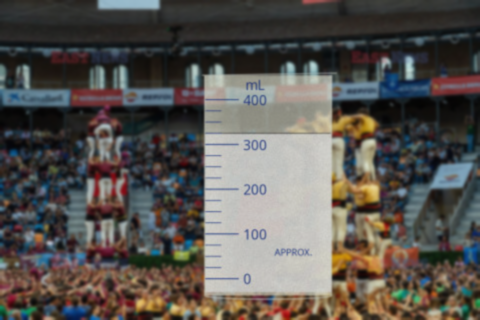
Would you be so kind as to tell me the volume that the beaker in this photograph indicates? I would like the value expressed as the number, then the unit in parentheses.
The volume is 325 (mL)
